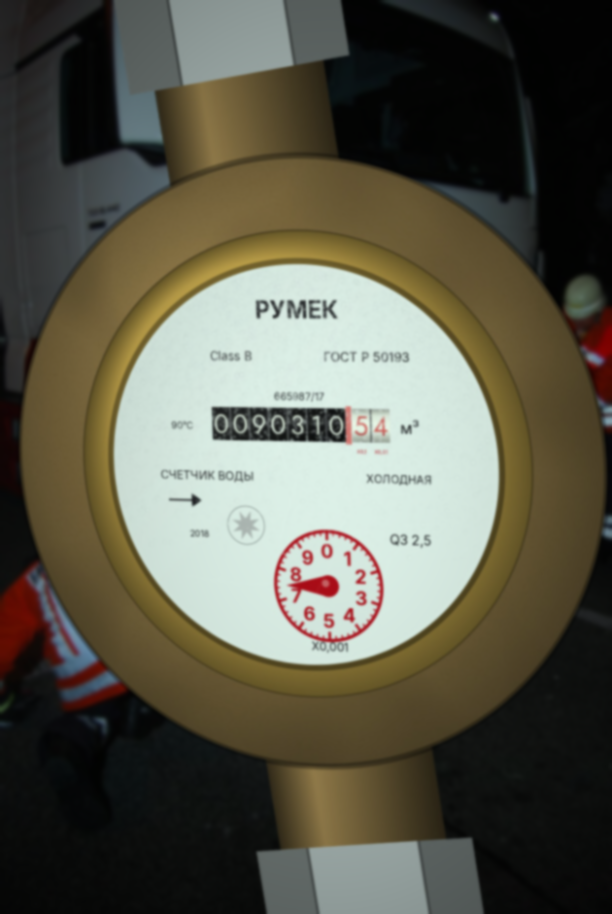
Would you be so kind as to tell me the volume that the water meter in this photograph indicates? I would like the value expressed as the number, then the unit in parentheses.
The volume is 90310.547 (m³)
